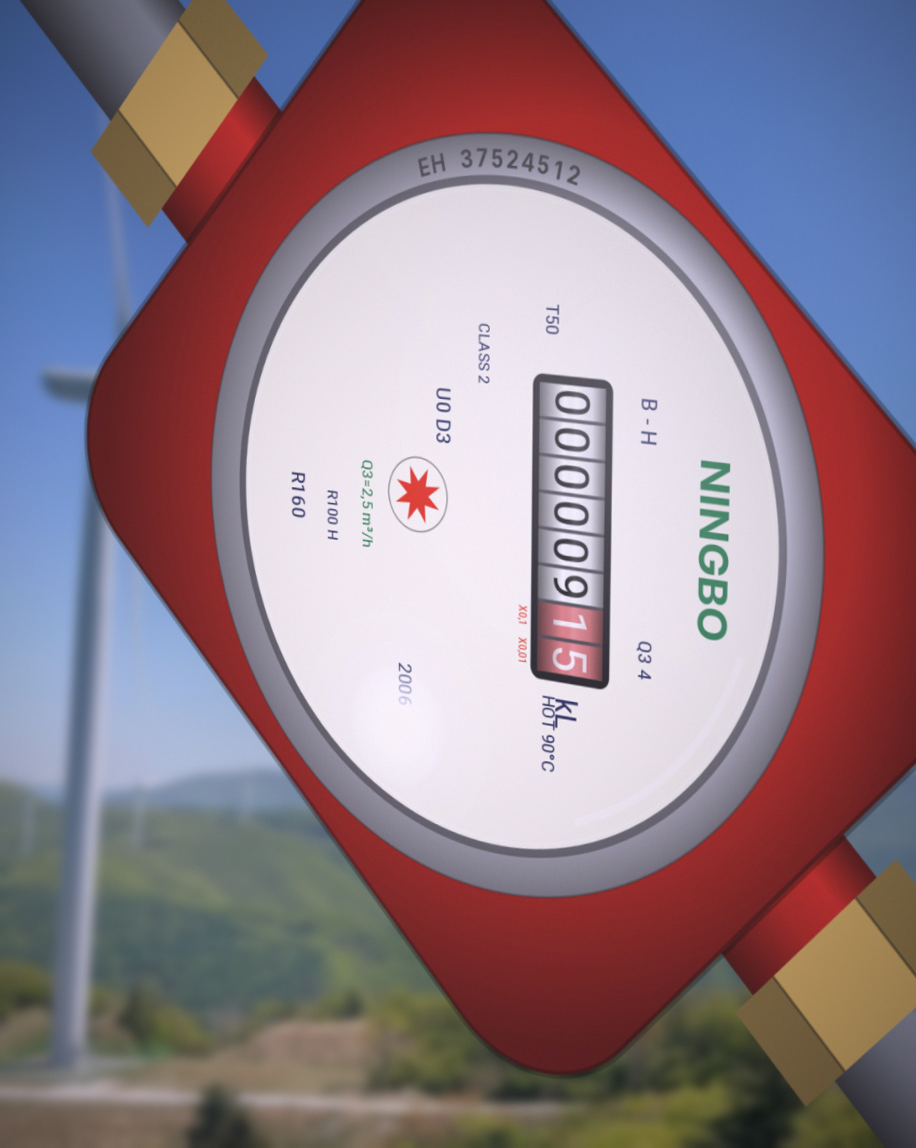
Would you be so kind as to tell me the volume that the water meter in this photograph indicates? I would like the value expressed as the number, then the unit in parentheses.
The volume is 9.15 (kL)
